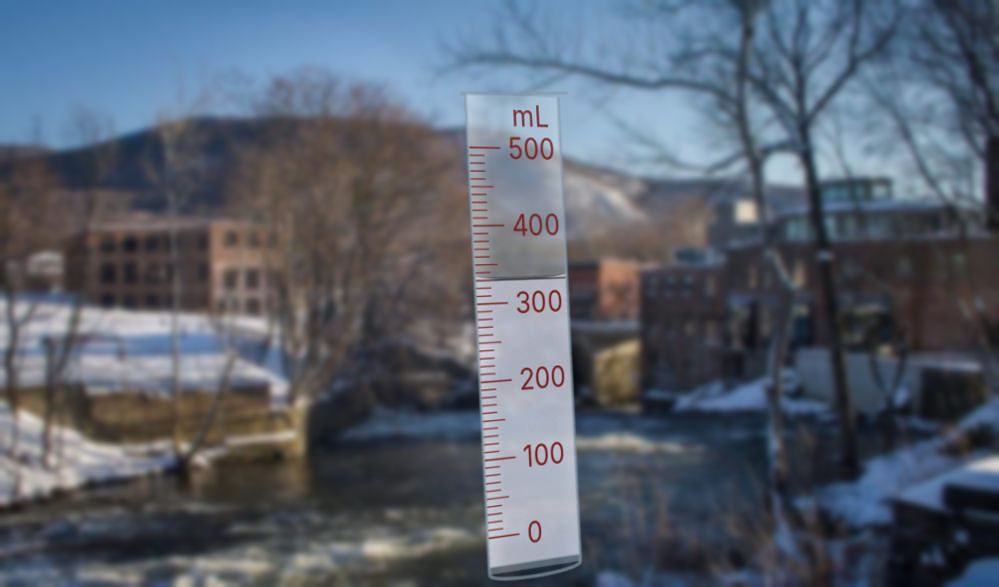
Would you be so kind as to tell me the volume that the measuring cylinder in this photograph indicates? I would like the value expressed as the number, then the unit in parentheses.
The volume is 330 (mL)
